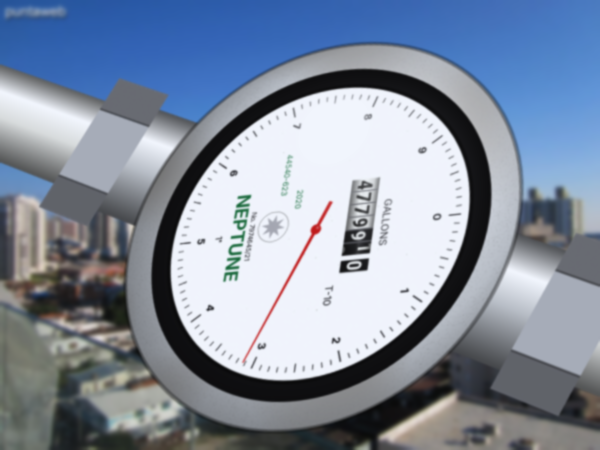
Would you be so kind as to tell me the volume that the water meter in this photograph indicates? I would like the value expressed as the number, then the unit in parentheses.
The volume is 4779913.1 (gal)
